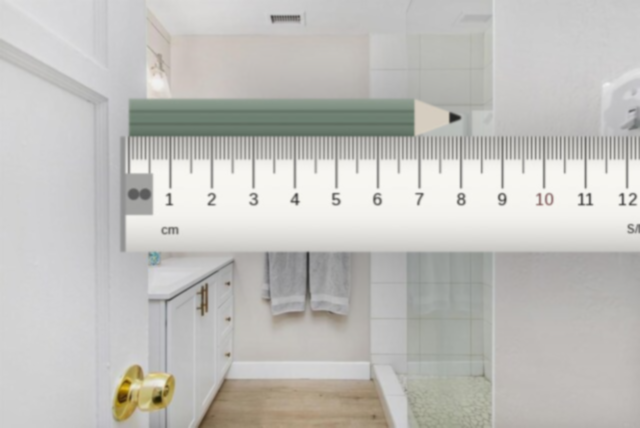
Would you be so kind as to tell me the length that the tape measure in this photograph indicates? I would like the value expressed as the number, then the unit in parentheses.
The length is 8 (cm)
